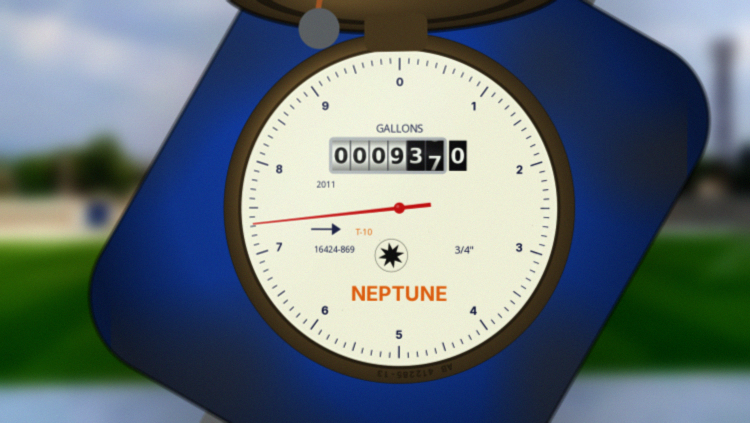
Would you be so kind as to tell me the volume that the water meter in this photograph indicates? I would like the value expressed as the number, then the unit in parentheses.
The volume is 9367.3 (gal)
